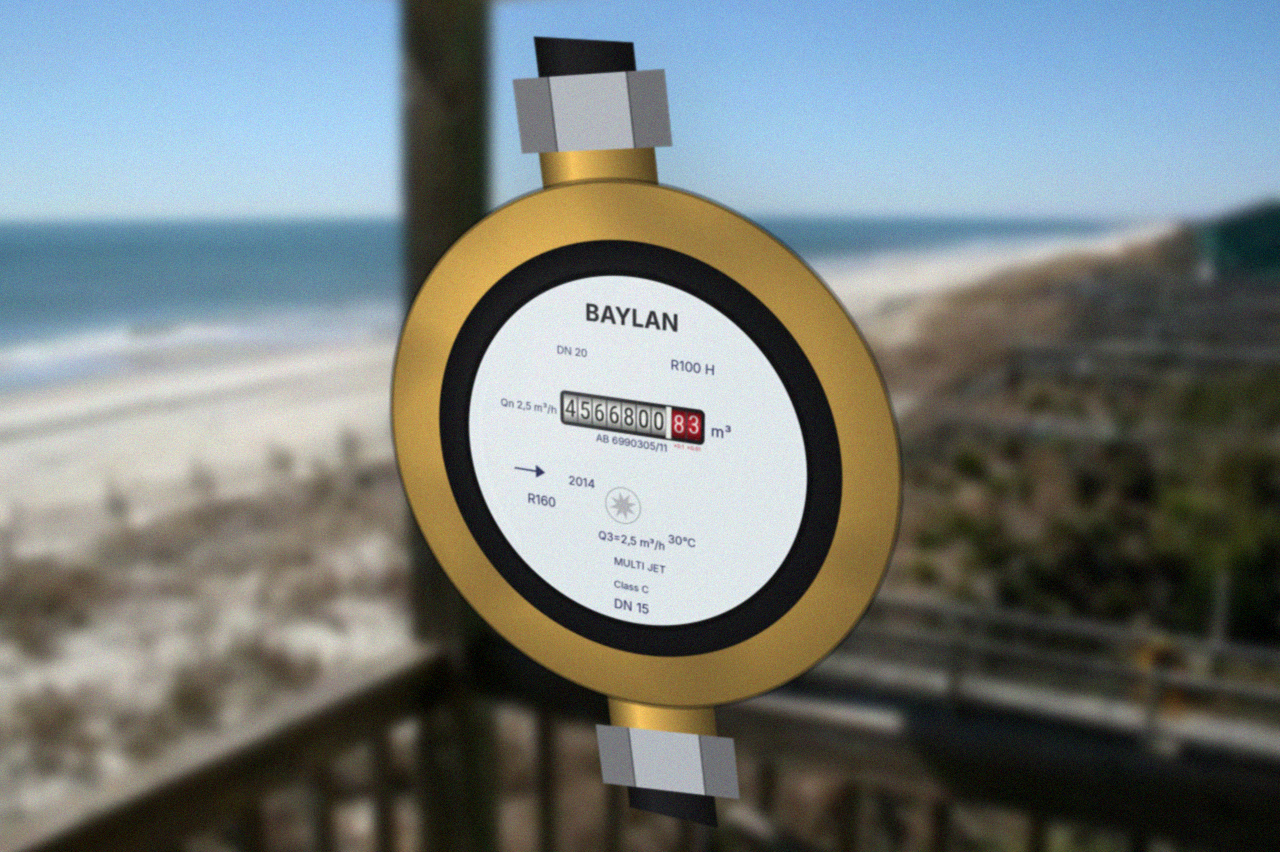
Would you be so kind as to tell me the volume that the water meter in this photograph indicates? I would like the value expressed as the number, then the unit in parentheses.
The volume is 4566800.83 (m³)
